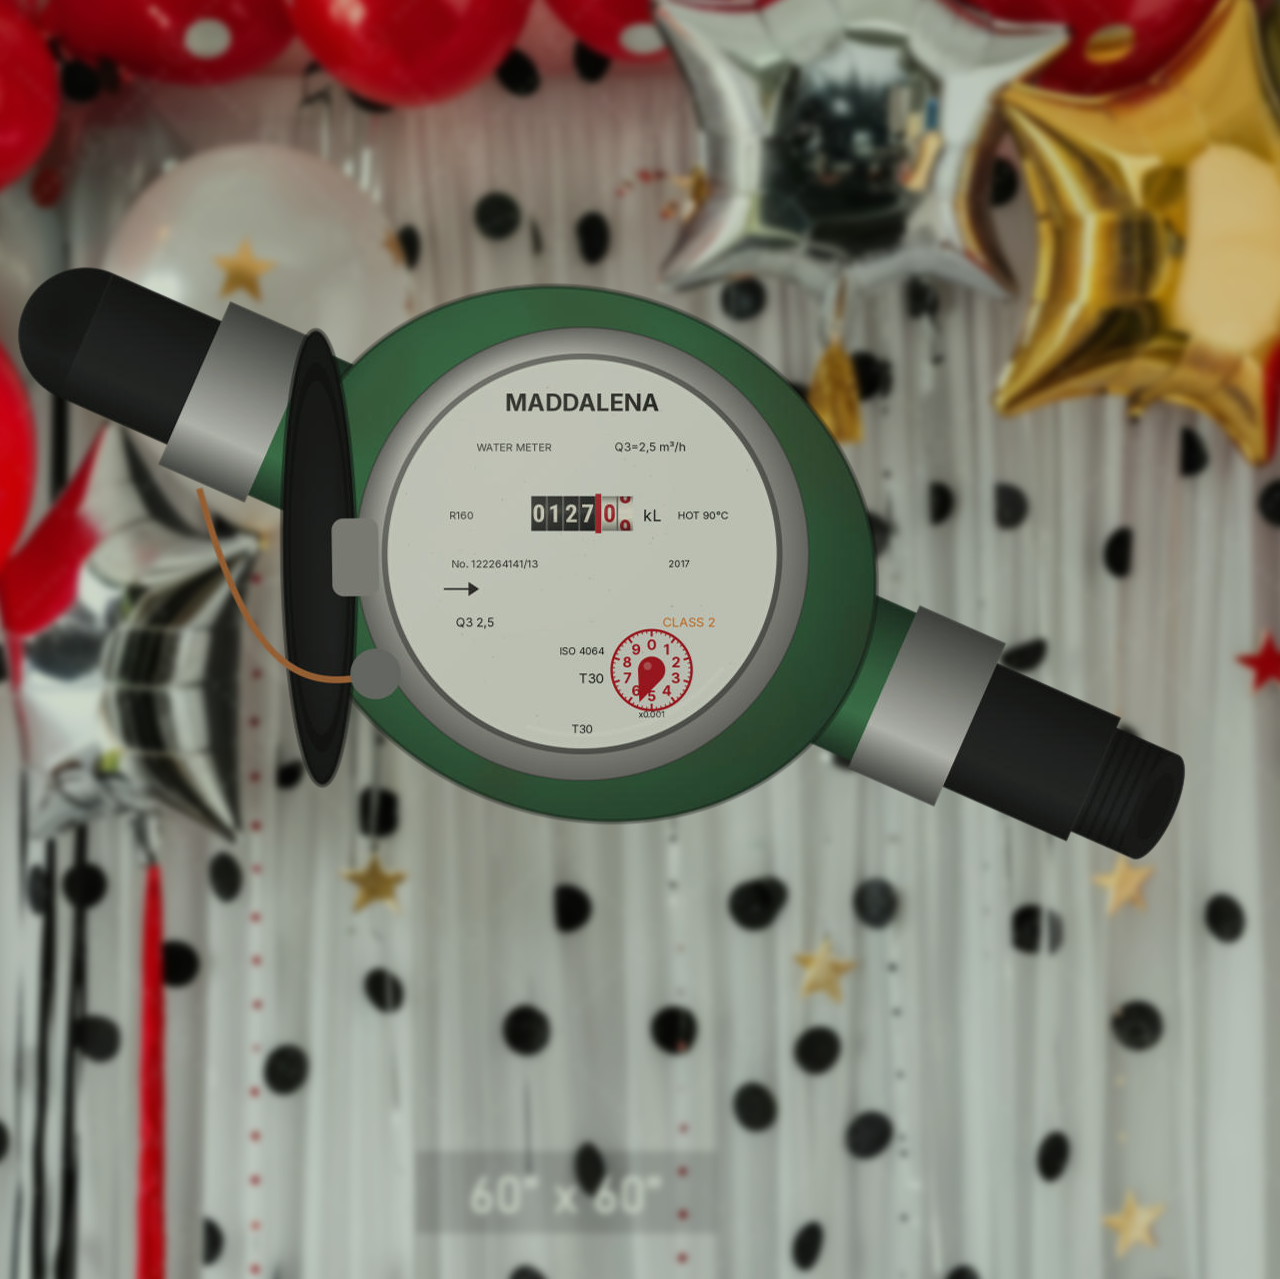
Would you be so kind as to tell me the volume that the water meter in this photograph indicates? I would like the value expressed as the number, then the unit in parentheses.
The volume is 127.085 (kL)
